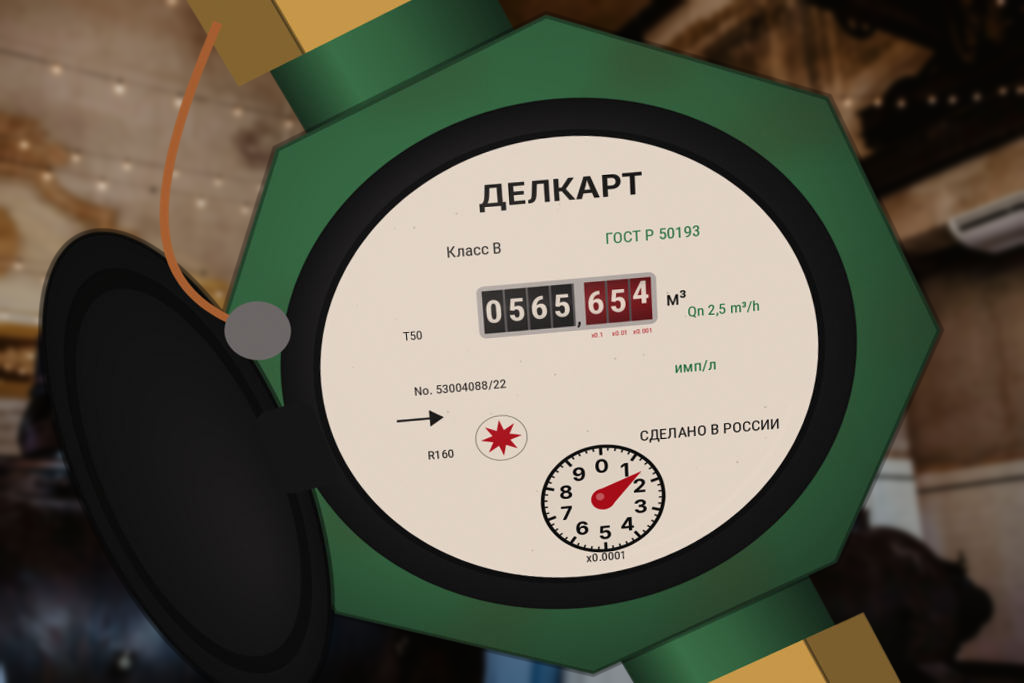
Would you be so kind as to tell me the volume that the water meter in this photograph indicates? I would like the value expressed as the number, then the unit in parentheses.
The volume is 565.6541 (m³)
